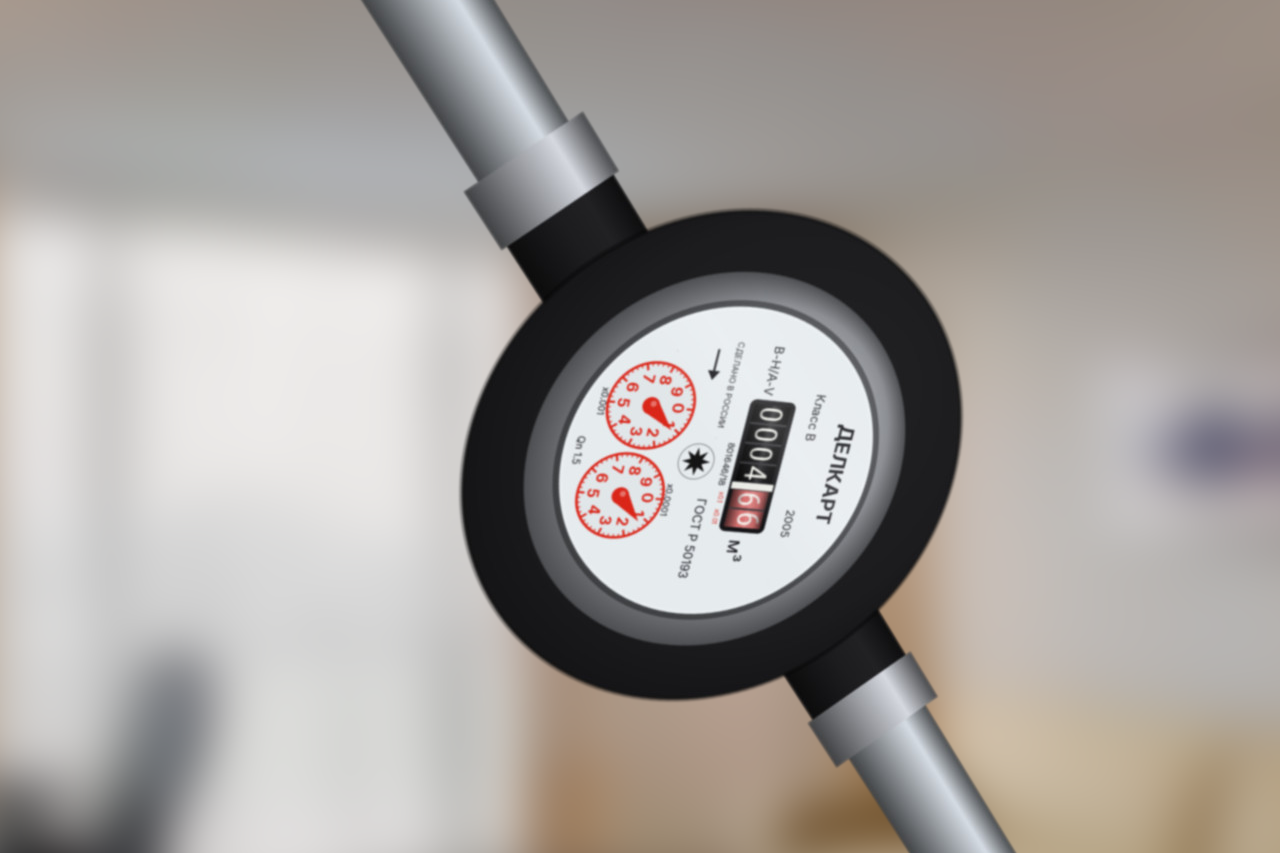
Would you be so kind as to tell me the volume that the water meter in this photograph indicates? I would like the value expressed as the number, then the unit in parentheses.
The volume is 4.6611 (m³)
